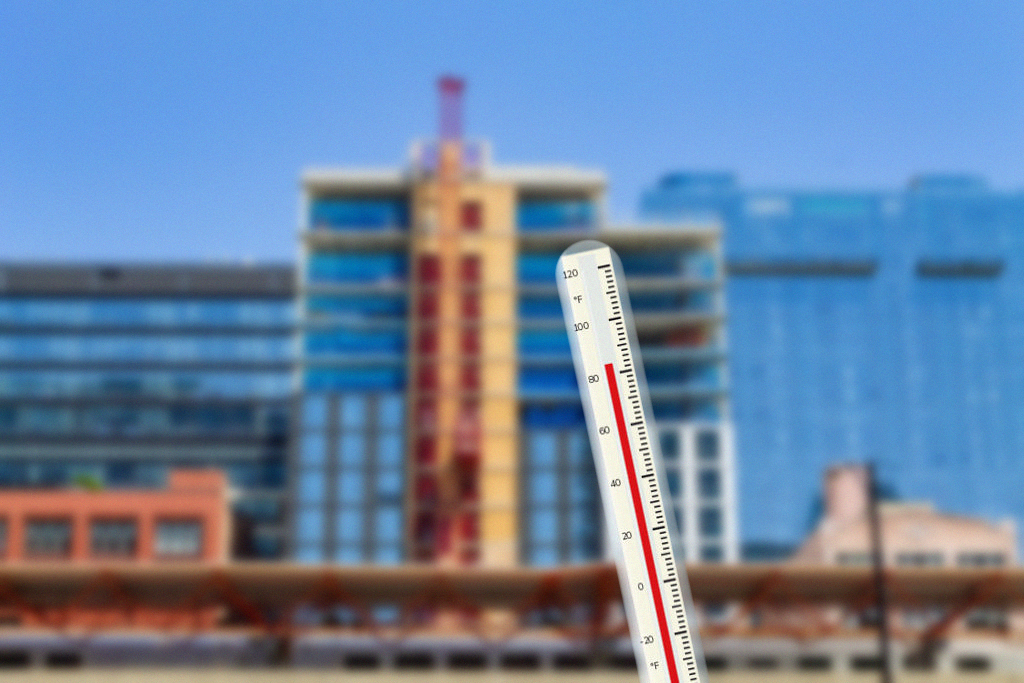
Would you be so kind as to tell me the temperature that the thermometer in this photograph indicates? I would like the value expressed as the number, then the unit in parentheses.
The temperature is 84 (°F)
